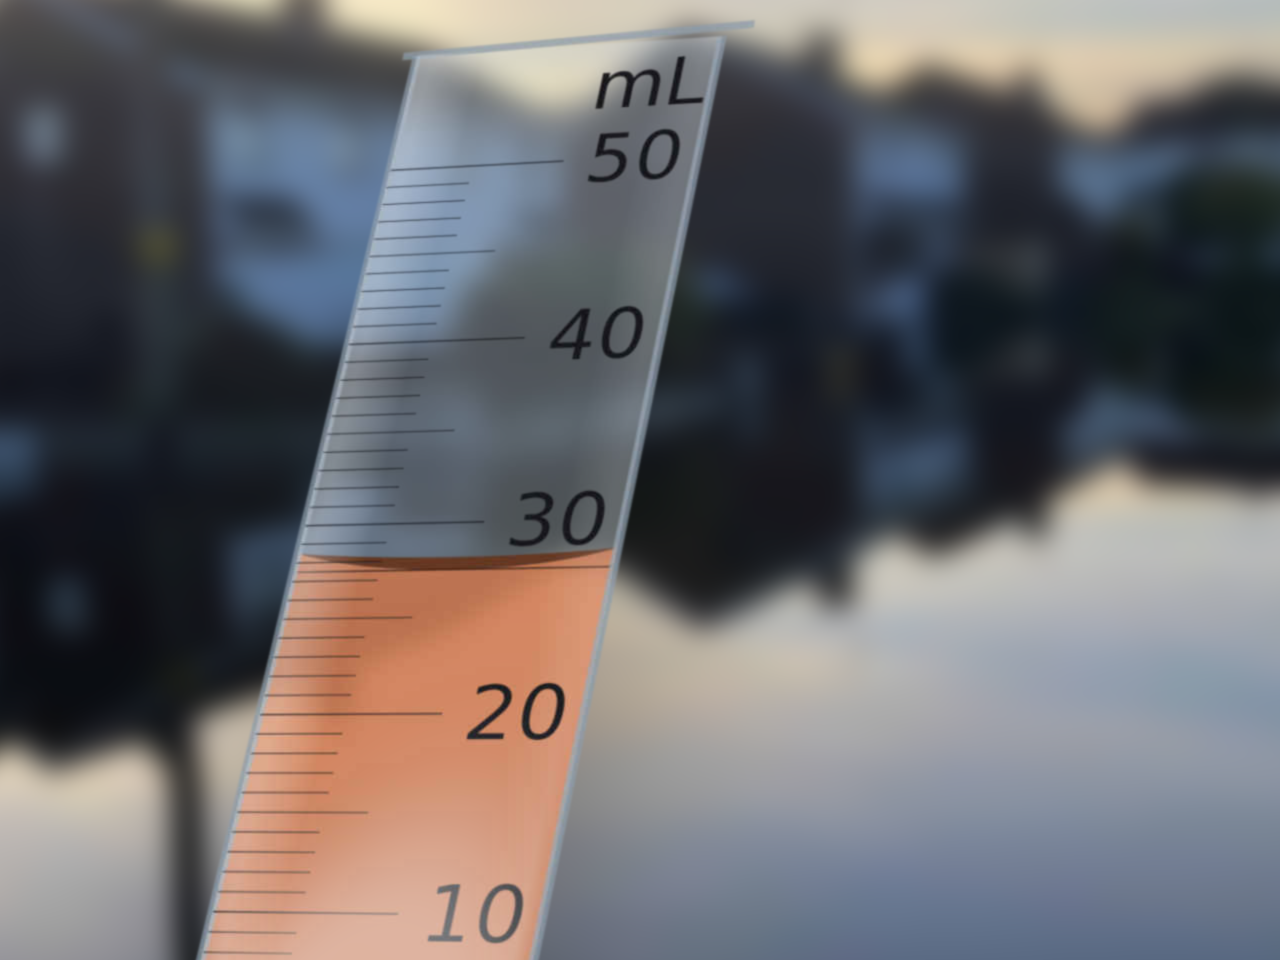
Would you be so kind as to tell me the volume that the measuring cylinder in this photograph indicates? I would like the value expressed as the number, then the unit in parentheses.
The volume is 27.5 (mL)
